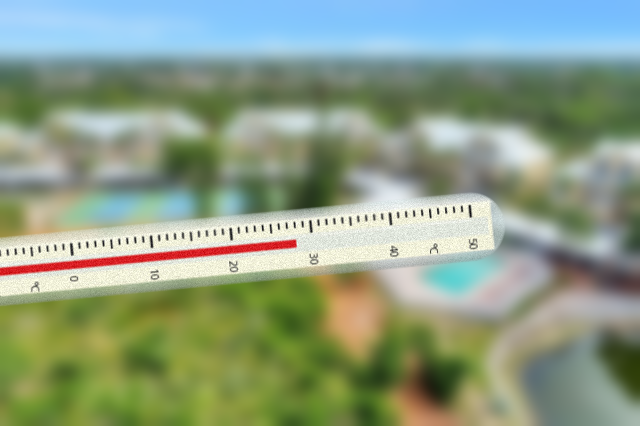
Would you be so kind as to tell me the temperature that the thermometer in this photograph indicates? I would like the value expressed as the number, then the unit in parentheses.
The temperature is 28 (°C)
